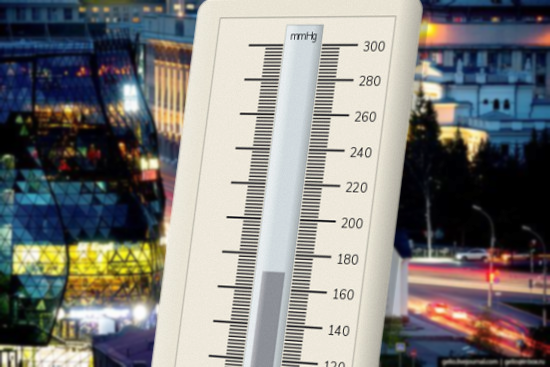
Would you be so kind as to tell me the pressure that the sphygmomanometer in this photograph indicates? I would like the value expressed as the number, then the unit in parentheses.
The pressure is 170 (mmHg)
